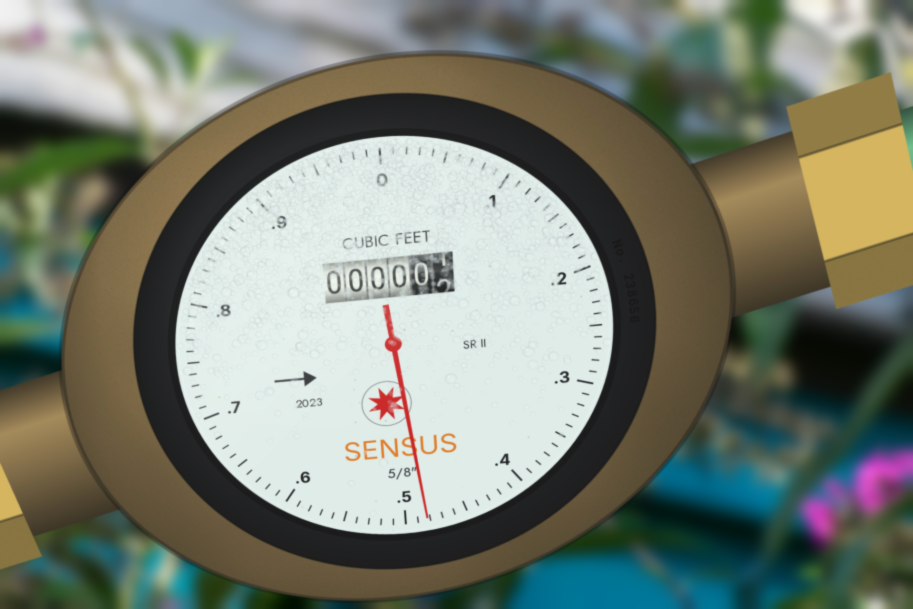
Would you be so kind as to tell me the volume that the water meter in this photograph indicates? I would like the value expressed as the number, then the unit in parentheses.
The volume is 1.48 (ft³)
